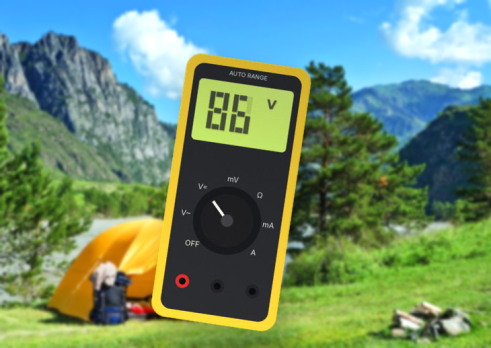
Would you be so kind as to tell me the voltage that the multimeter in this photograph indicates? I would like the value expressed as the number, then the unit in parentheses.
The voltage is 86 (V)
